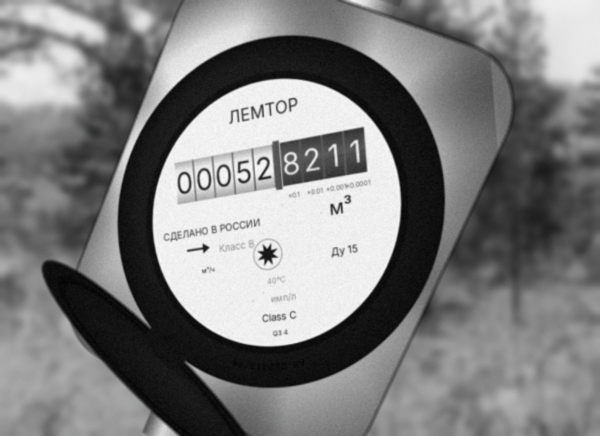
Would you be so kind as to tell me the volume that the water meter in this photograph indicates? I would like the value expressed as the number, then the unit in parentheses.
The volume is 52.8211 (m³)
